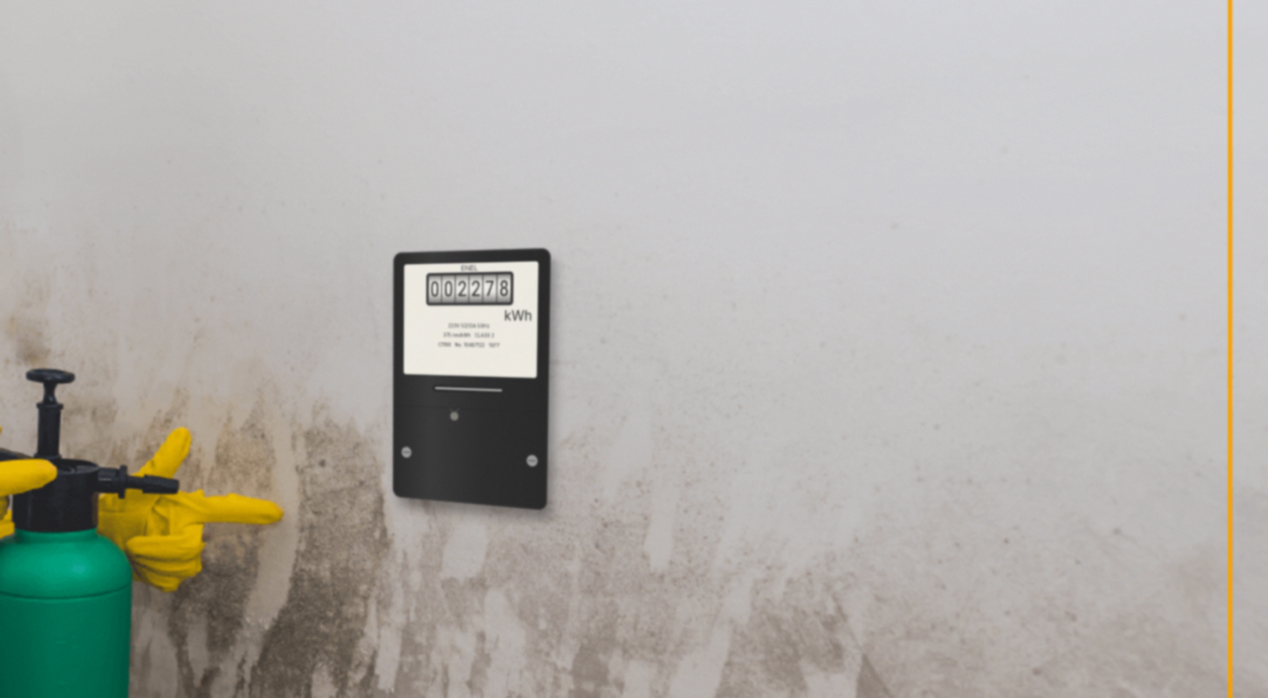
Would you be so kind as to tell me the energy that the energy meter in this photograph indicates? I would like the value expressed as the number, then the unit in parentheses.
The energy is 2278 (kWh)
